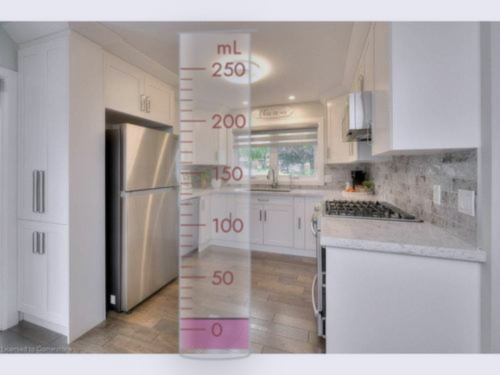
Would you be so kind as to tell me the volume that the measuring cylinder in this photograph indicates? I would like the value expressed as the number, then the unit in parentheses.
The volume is 10 (mL)
